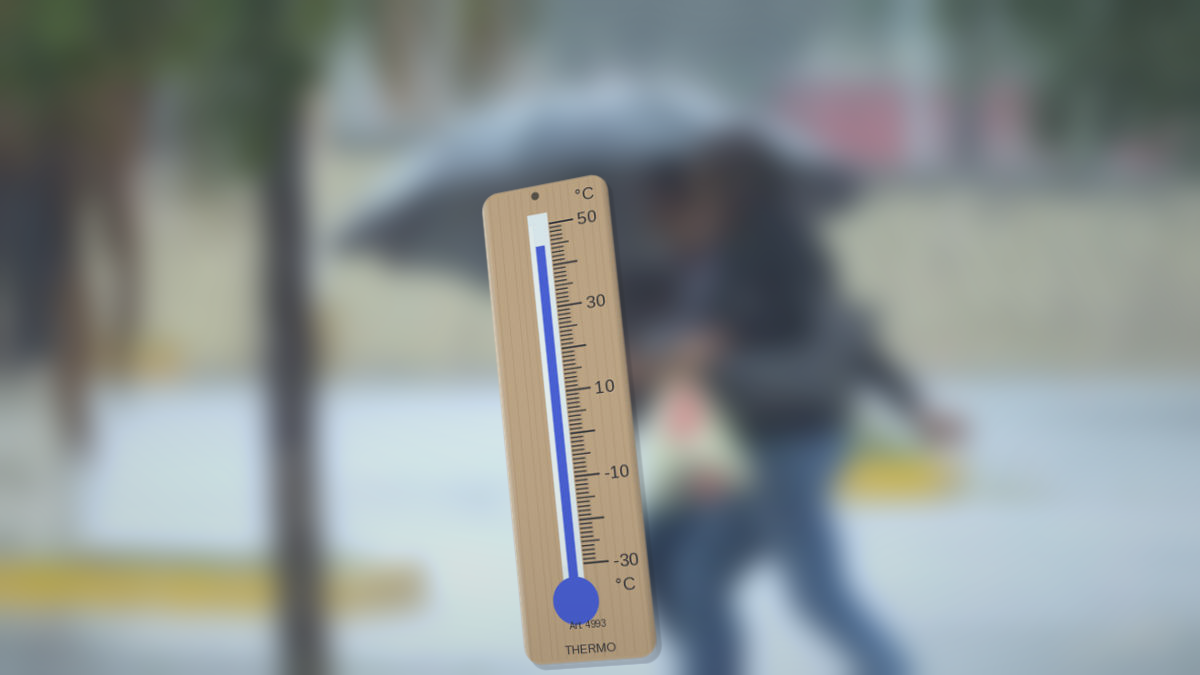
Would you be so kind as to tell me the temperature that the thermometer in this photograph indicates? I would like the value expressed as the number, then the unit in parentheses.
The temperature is 45 (°C)
